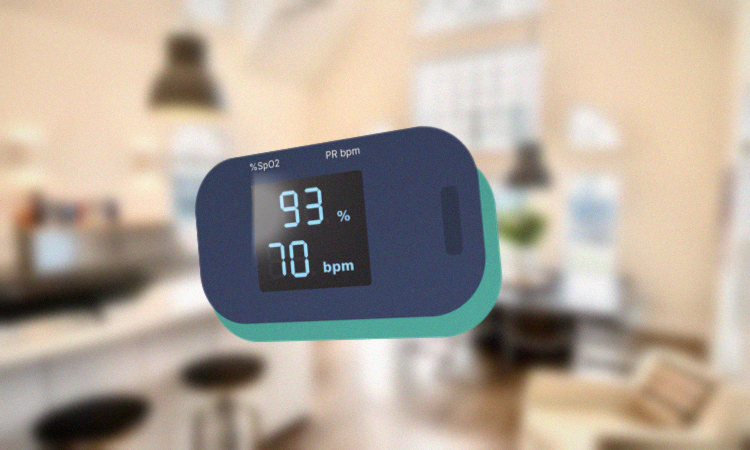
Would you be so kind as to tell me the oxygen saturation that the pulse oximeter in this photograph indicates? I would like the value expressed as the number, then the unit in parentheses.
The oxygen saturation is 93 (%)
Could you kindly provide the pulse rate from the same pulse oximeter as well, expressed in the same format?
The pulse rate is 70 (bpm)
